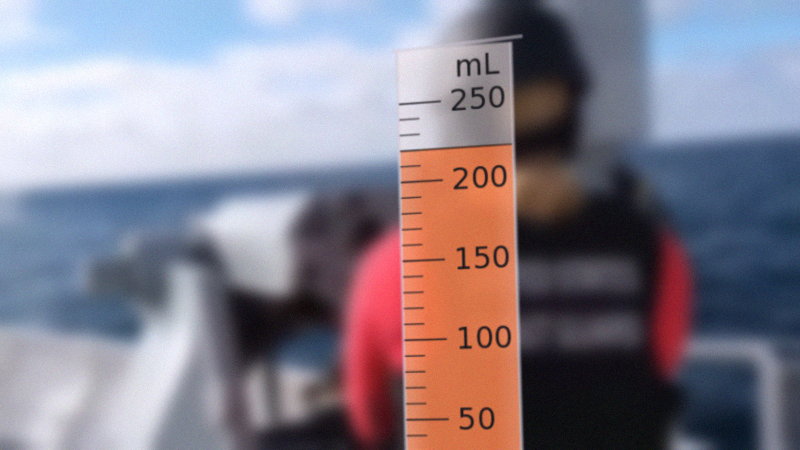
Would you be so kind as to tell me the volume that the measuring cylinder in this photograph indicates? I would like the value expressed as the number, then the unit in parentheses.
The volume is 220 (mL)
